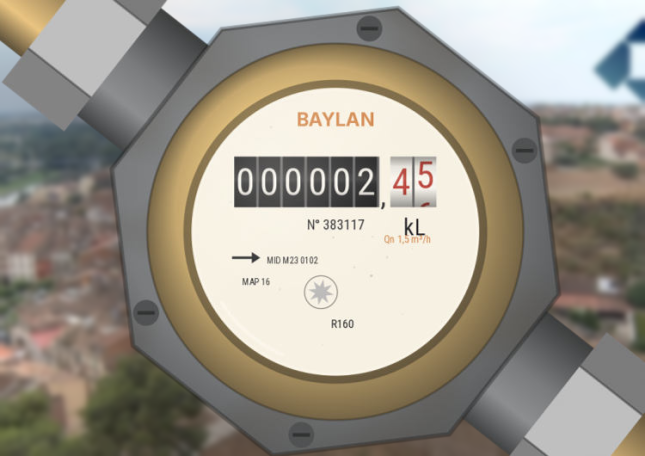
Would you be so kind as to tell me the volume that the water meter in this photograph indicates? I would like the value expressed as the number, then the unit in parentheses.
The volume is 2.45 (kL)
